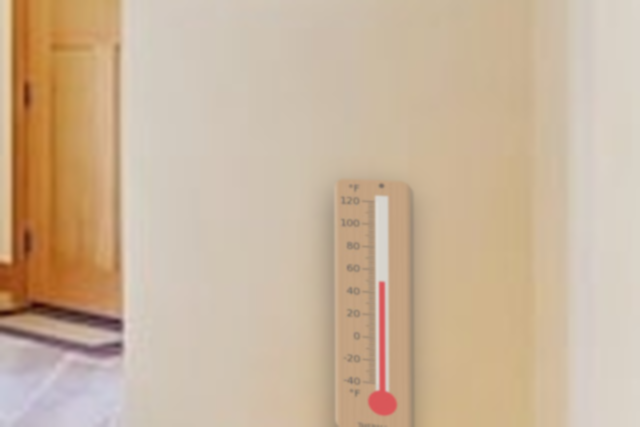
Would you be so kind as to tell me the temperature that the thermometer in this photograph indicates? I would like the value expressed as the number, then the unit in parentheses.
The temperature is 50 (°F)
